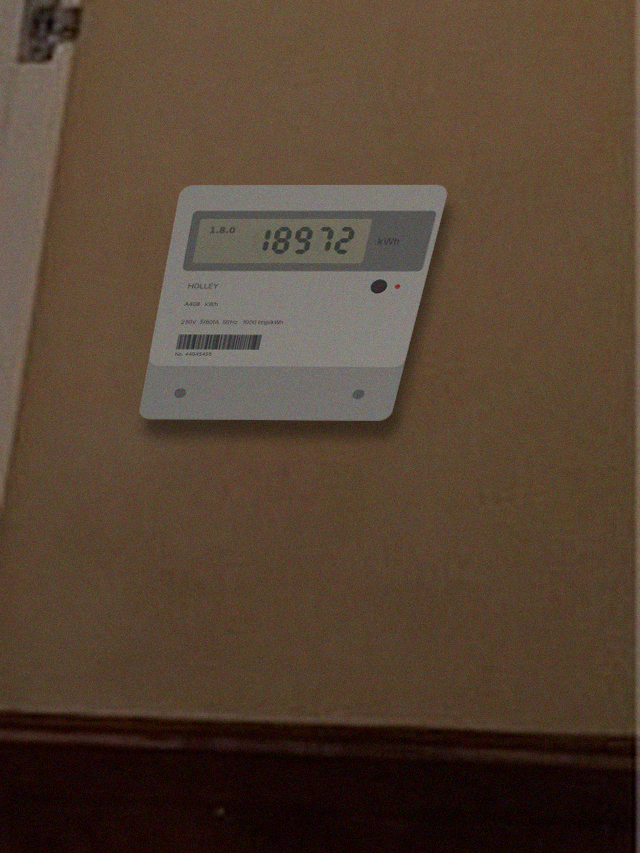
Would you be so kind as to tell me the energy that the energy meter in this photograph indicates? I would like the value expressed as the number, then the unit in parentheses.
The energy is 18972 (kWh)
